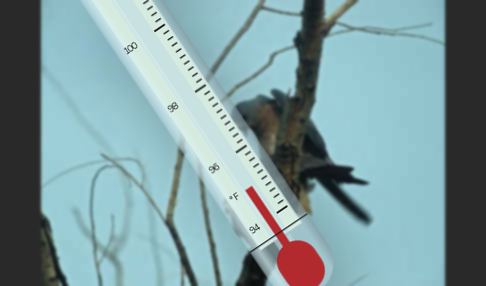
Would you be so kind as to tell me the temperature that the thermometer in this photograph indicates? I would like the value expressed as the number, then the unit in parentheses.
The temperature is 95 (°F)
